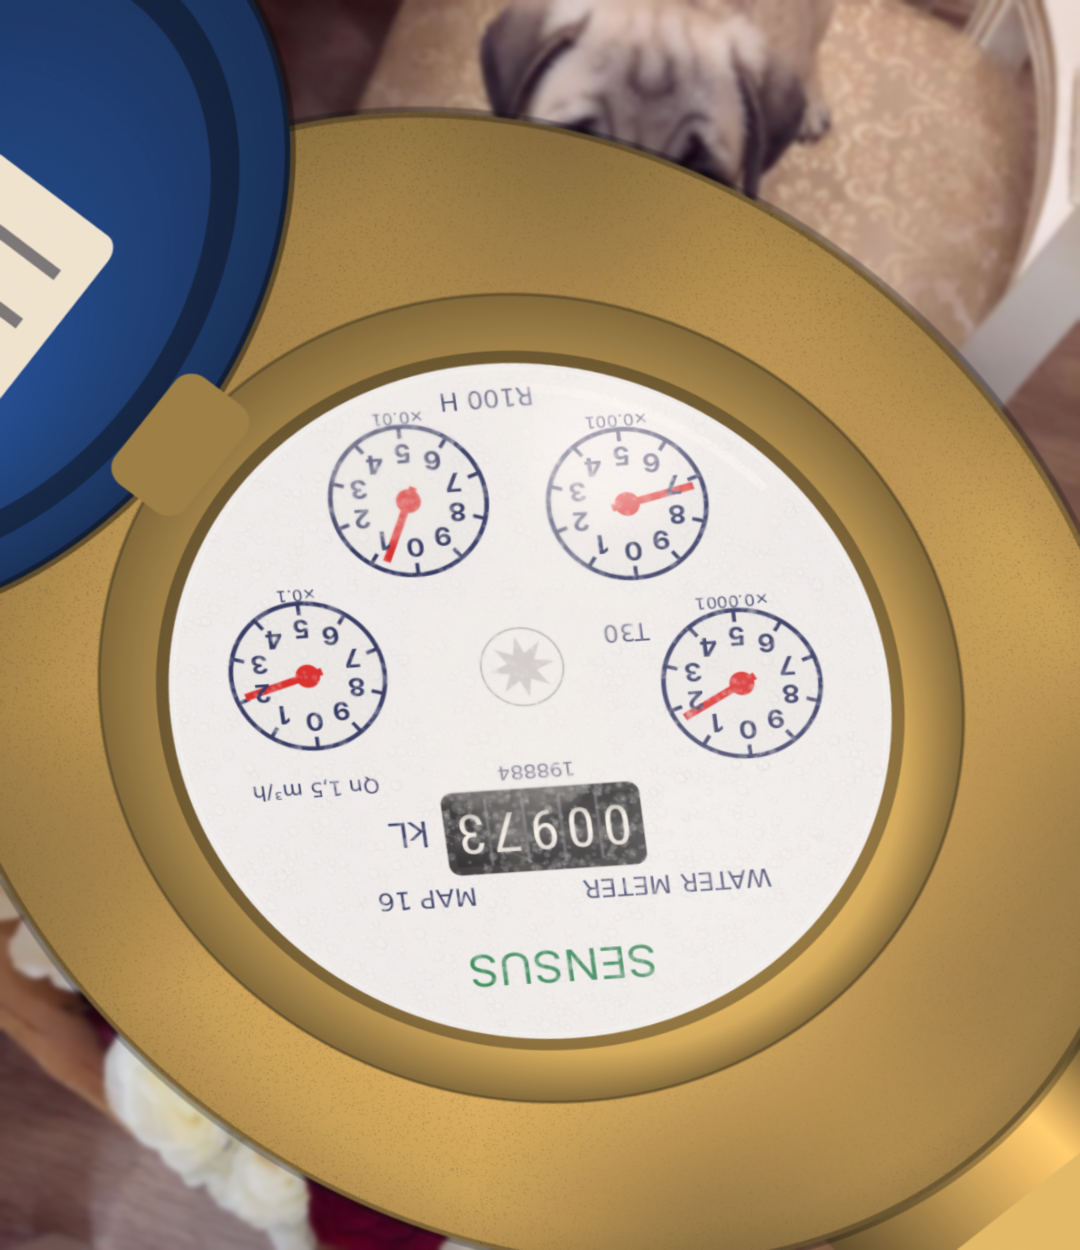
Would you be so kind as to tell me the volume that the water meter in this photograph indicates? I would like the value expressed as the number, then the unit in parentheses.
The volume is 973.2071 (kL)
